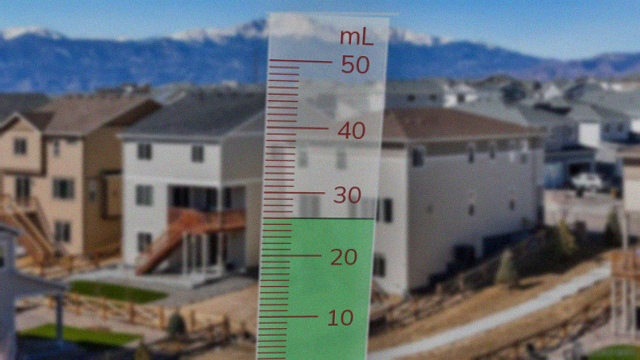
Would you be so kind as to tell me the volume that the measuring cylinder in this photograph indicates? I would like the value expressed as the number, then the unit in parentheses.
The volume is 26 (mL)
